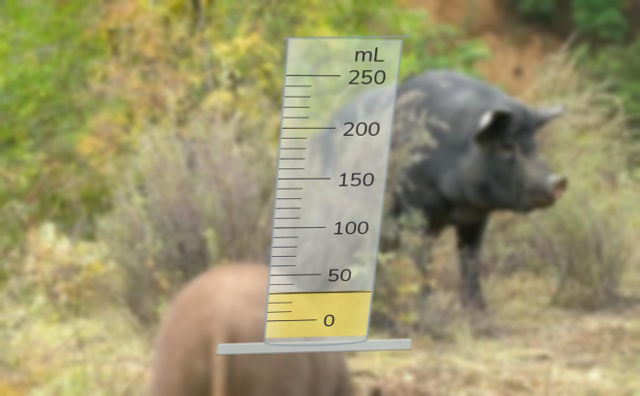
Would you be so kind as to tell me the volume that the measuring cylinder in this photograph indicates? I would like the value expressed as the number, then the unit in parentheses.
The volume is 30 (mL)
